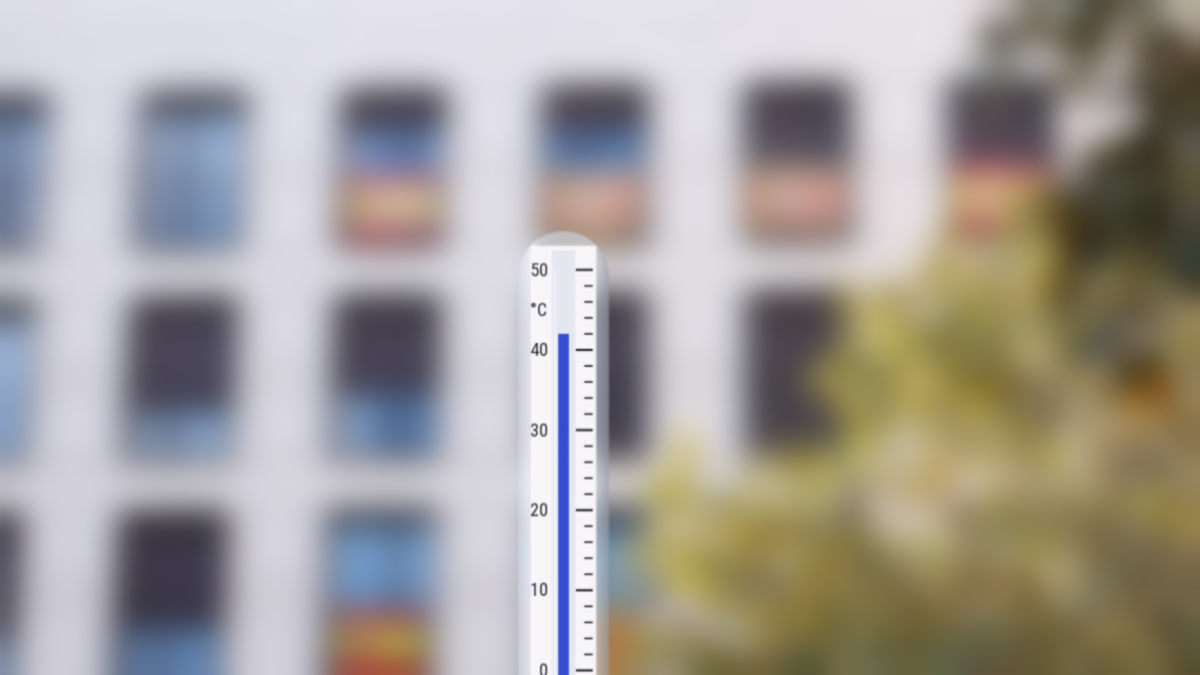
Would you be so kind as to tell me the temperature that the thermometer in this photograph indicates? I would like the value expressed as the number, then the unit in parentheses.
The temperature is 42 (°C)
